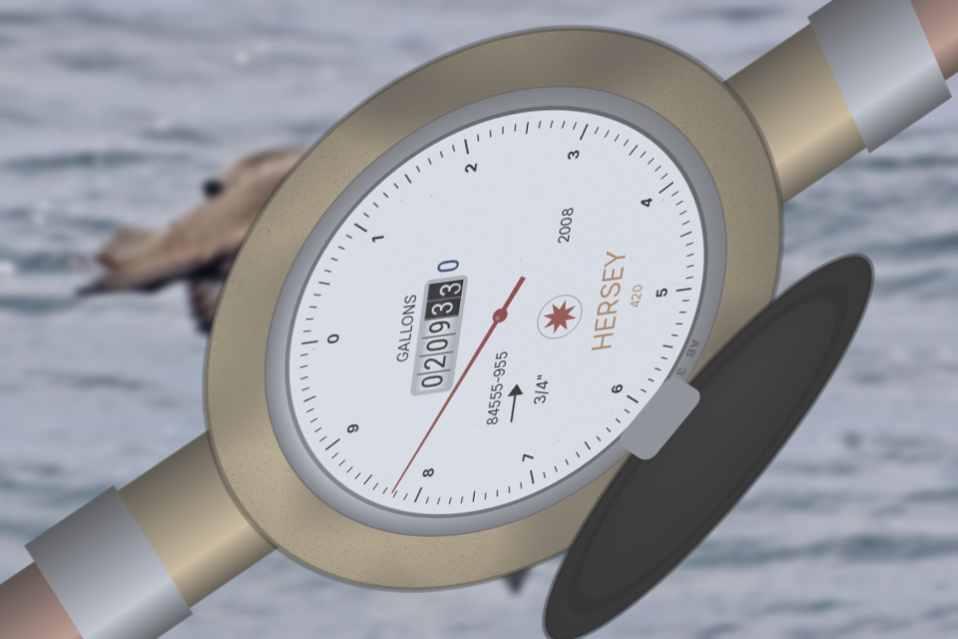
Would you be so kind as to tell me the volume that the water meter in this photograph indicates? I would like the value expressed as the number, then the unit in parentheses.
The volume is 209328.2 (gal)
